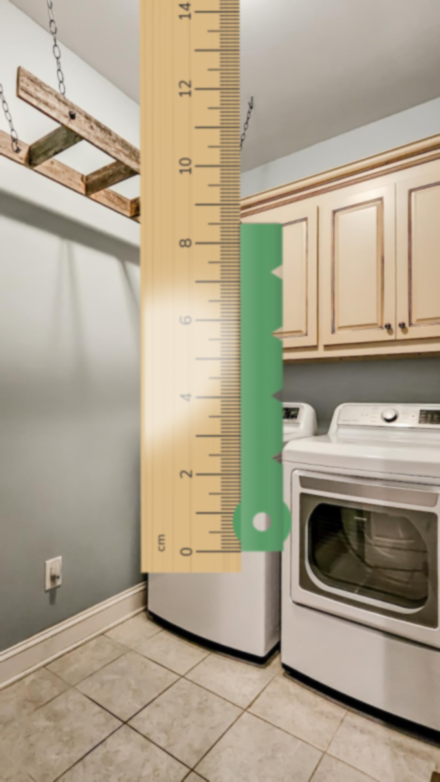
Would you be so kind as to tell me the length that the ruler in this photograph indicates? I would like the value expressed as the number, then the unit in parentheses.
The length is 8.5 (cm)
